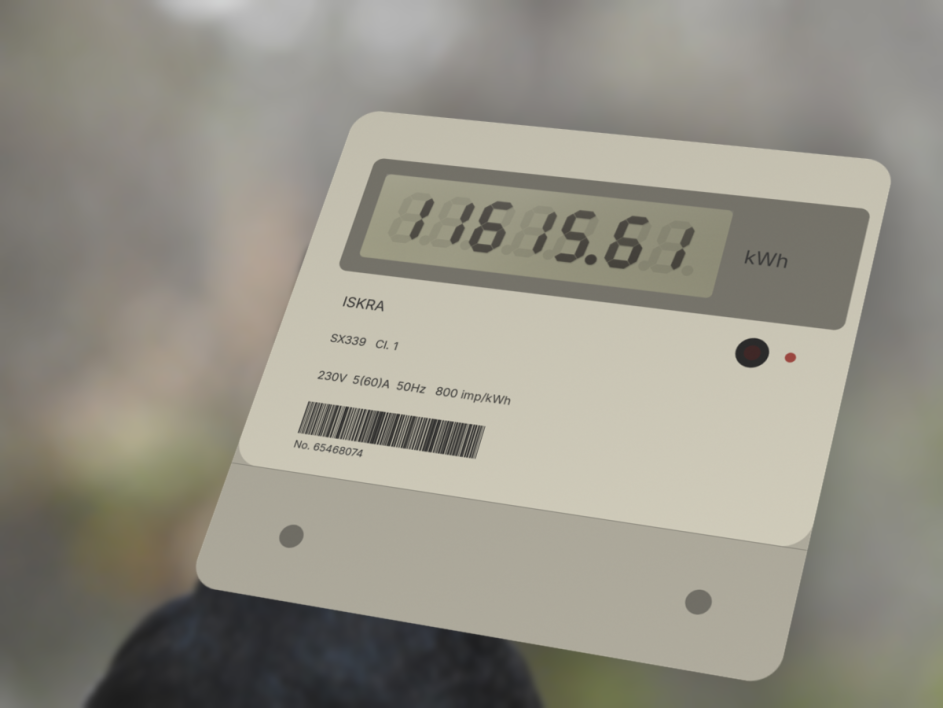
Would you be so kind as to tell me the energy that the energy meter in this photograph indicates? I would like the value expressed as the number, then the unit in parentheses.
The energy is 11615.61 (kWh)
